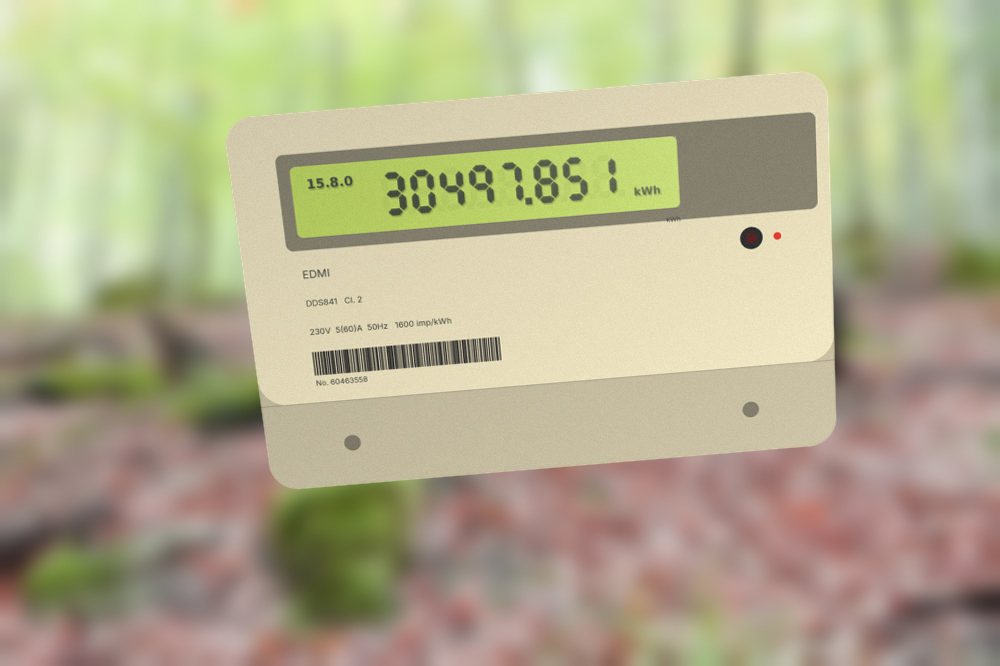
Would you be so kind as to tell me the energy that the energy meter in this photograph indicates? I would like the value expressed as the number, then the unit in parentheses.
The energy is 30497.851 (kWh)
